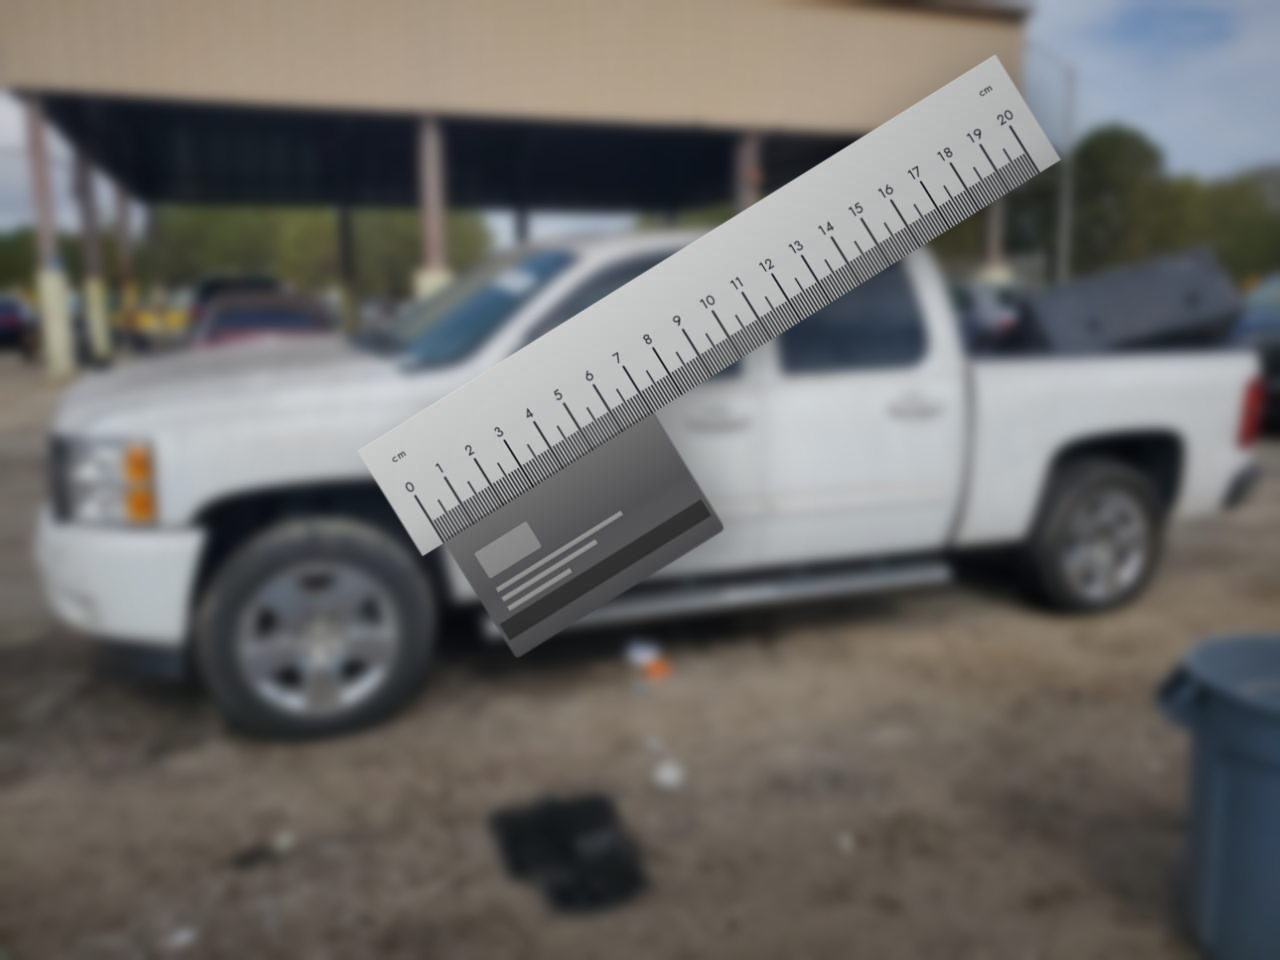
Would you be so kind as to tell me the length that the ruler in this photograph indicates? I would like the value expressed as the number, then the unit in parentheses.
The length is 7 (cm)
